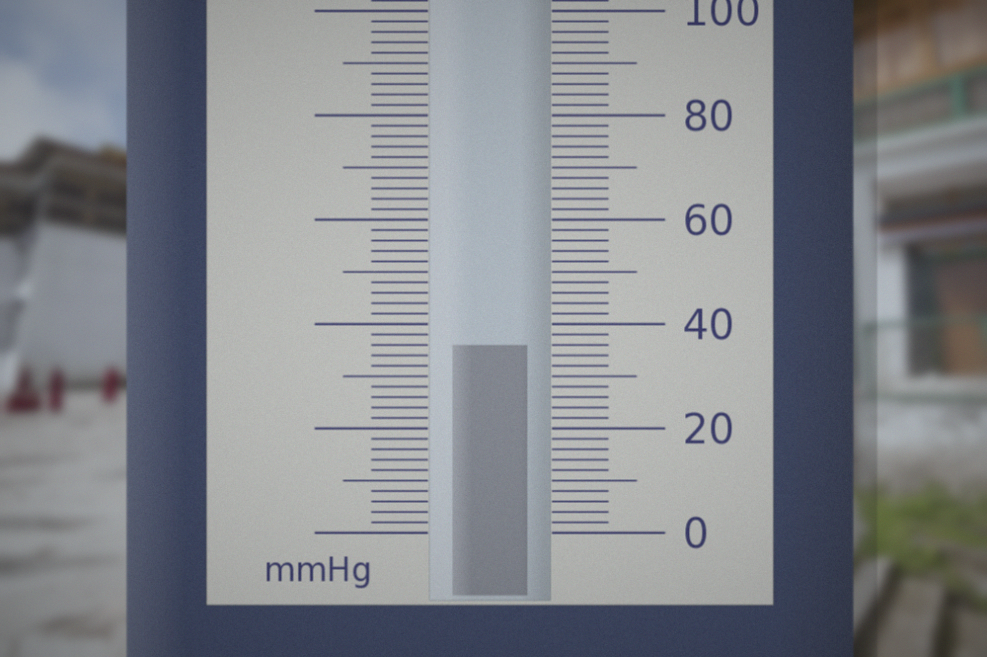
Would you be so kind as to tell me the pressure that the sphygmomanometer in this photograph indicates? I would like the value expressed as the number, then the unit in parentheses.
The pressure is 36 (mmHg)
